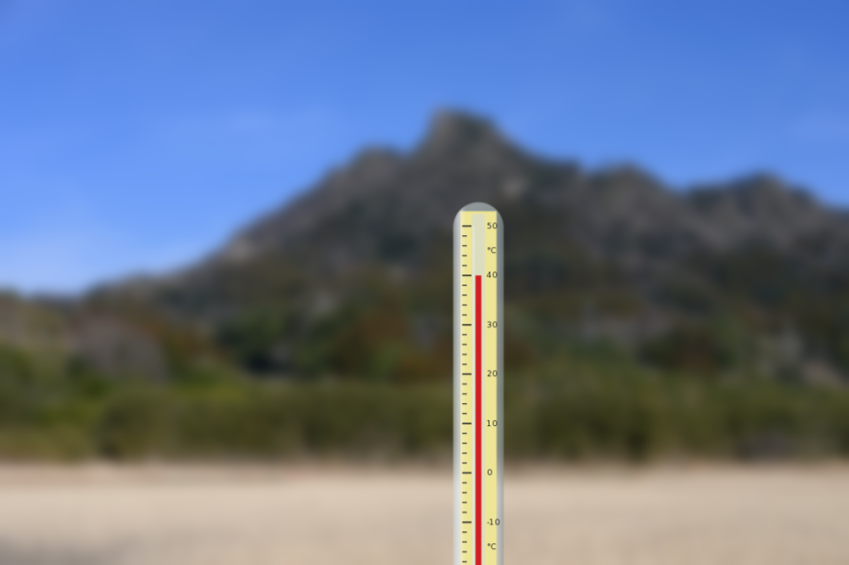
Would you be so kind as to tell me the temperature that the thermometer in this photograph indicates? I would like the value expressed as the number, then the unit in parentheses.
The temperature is 40 (°C)
